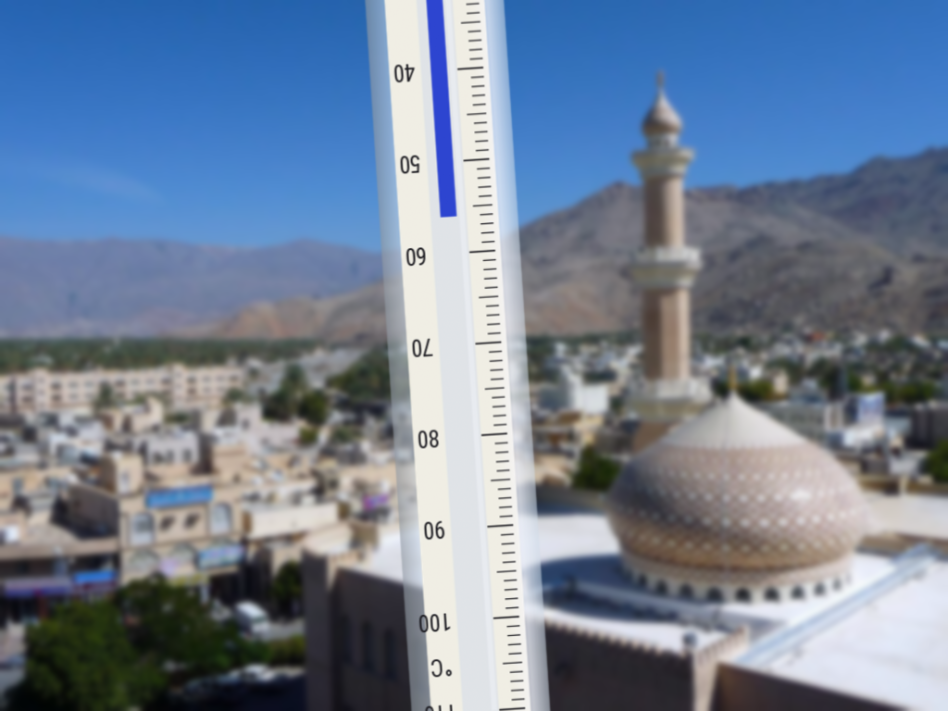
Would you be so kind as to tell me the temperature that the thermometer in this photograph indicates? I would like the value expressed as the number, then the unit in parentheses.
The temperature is 56 (°C)
